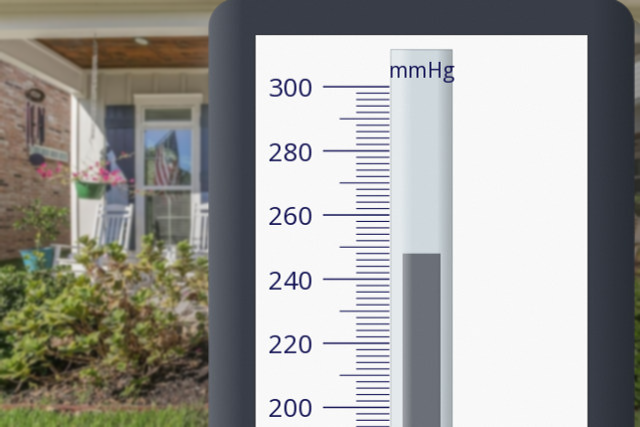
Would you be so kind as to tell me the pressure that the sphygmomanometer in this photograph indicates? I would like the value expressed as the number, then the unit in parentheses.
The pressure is 248 (mmHg)
